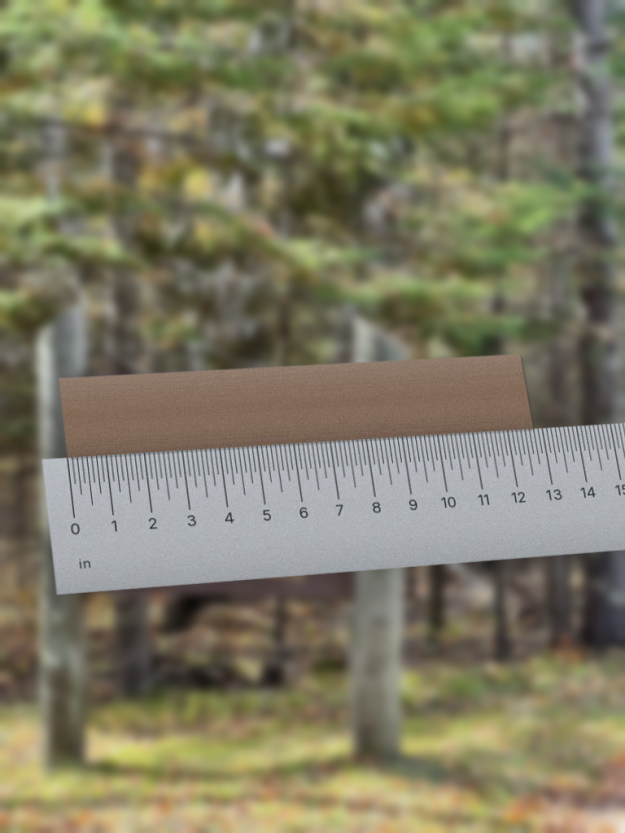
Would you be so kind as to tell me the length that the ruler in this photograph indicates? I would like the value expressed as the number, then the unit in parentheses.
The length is 12.75 (in)
